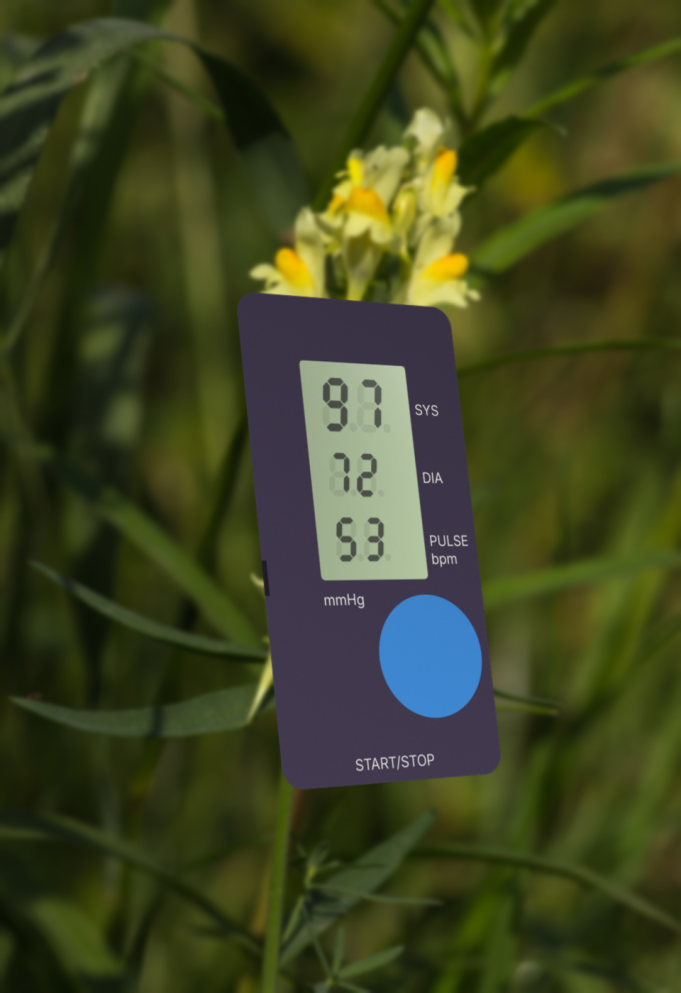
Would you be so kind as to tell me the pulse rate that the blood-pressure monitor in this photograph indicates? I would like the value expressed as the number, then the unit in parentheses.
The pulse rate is 53 (bpm)
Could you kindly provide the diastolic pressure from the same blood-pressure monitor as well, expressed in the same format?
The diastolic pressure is 72 (mmHg)
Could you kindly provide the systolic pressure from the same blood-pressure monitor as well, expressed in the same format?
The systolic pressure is 97 (mmHg)
